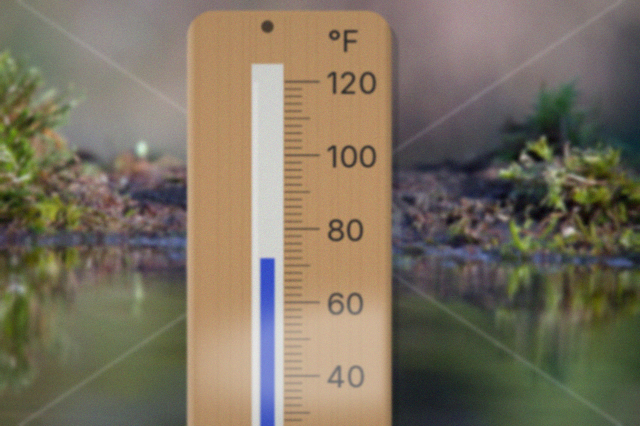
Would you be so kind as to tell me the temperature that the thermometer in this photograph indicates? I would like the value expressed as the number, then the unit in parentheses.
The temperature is 72 (°F)
